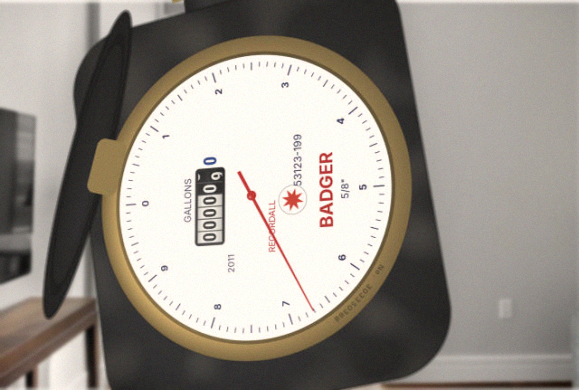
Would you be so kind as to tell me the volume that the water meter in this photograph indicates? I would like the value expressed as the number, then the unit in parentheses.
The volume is 86.7 (gal)
